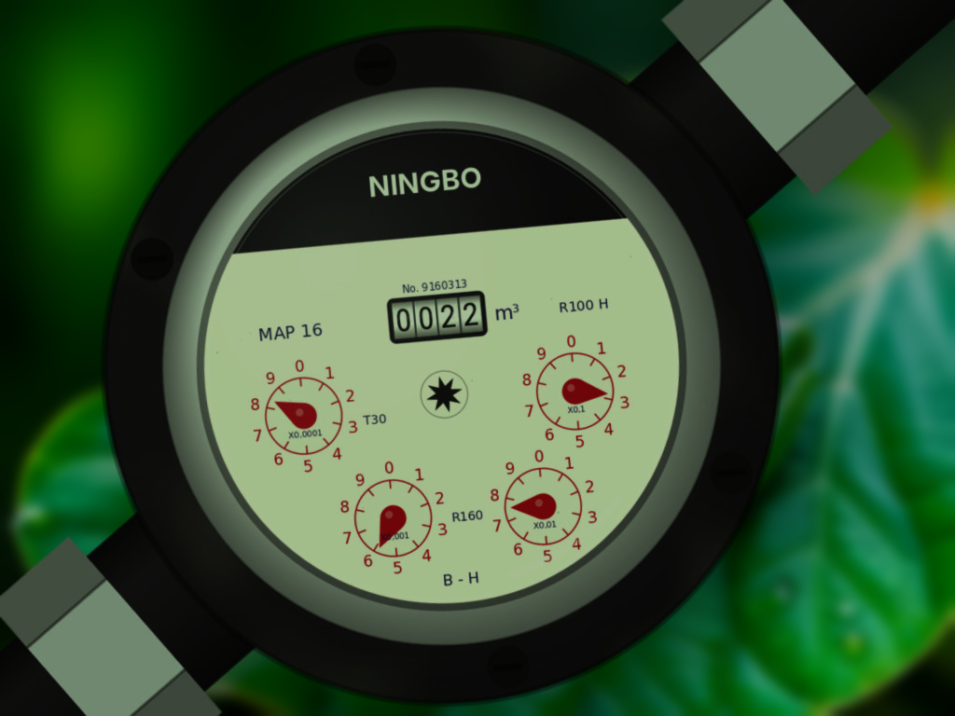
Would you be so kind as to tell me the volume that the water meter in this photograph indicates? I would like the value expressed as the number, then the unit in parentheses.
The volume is 22.2758 (m³)
